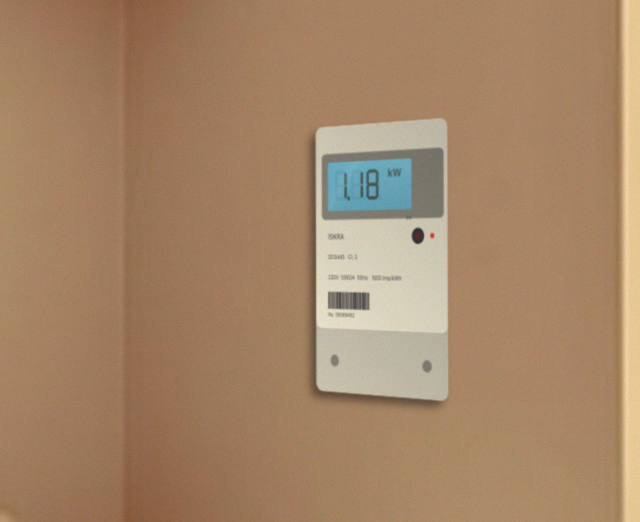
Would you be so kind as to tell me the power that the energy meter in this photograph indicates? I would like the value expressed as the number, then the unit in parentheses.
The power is 1.18 (kW)
